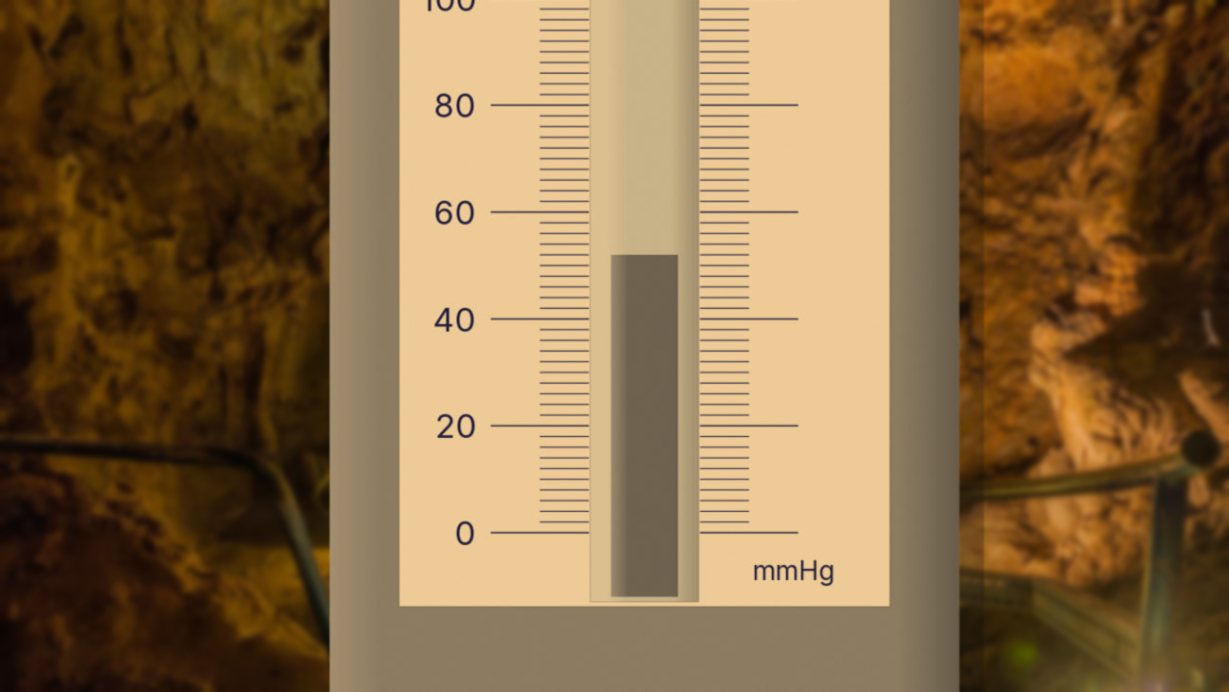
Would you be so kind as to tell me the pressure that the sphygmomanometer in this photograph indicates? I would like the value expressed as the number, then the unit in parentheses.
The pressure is 52 (mmHg)
